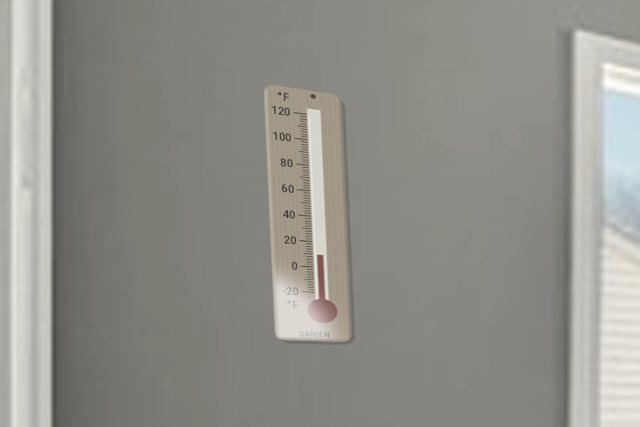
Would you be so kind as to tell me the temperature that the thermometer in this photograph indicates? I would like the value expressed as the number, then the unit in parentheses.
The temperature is 10 (°F)
